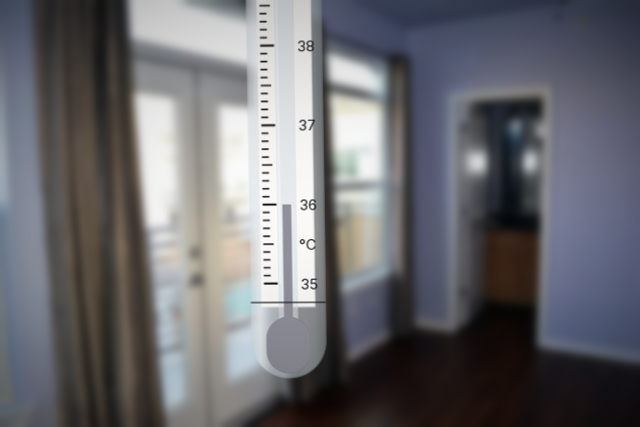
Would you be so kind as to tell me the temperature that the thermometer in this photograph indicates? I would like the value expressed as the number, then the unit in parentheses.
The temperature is 36 (°C)
